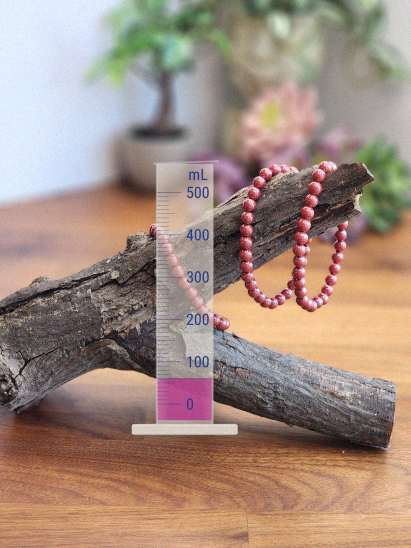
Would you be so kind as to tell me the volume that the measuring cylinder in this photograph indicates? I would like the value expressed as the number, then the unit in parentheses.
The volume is 60 (mL)
